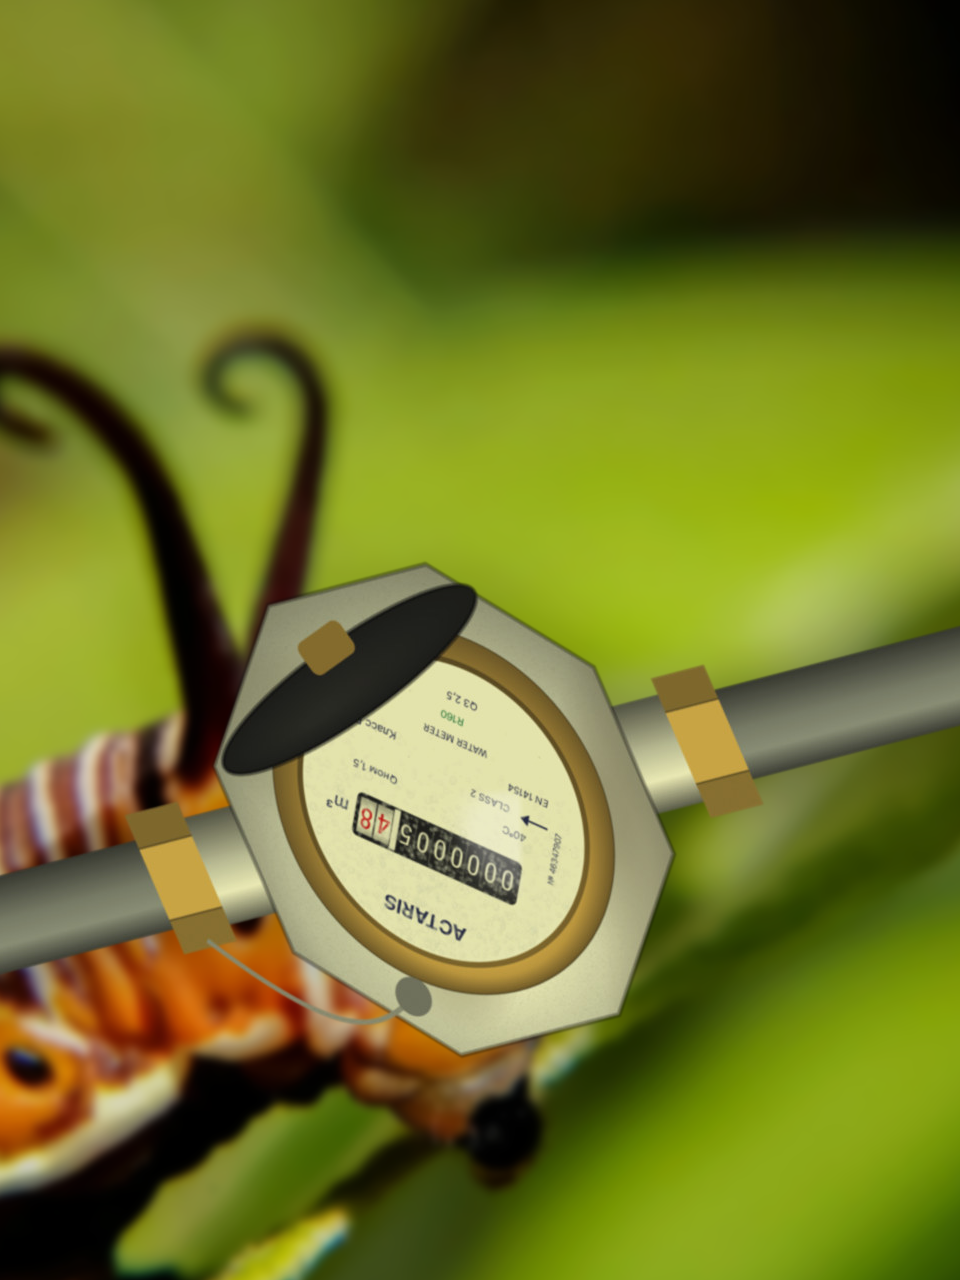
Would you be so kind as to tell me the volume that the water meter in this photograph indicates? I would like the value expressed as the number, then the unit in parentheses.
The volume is 5.48 (m³)
